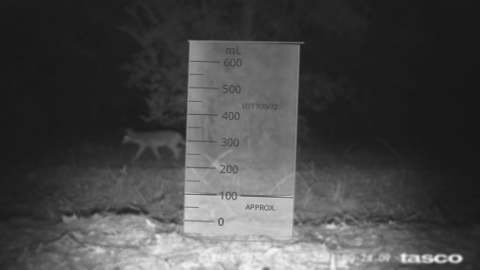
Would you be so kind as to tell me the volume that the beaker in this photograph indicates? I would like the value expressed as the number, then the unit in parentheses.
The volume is 100 (mL)
